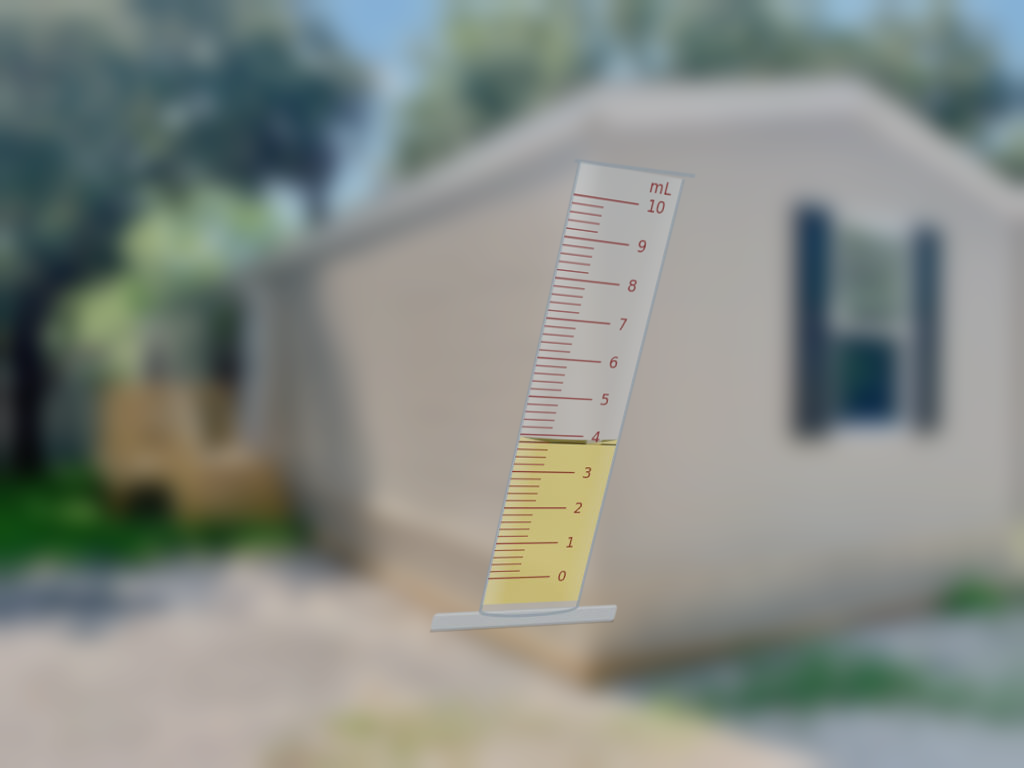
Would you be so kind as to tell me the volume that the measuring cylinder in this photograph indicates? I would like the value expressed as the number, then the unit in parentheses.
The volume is 3.8 (mL)
